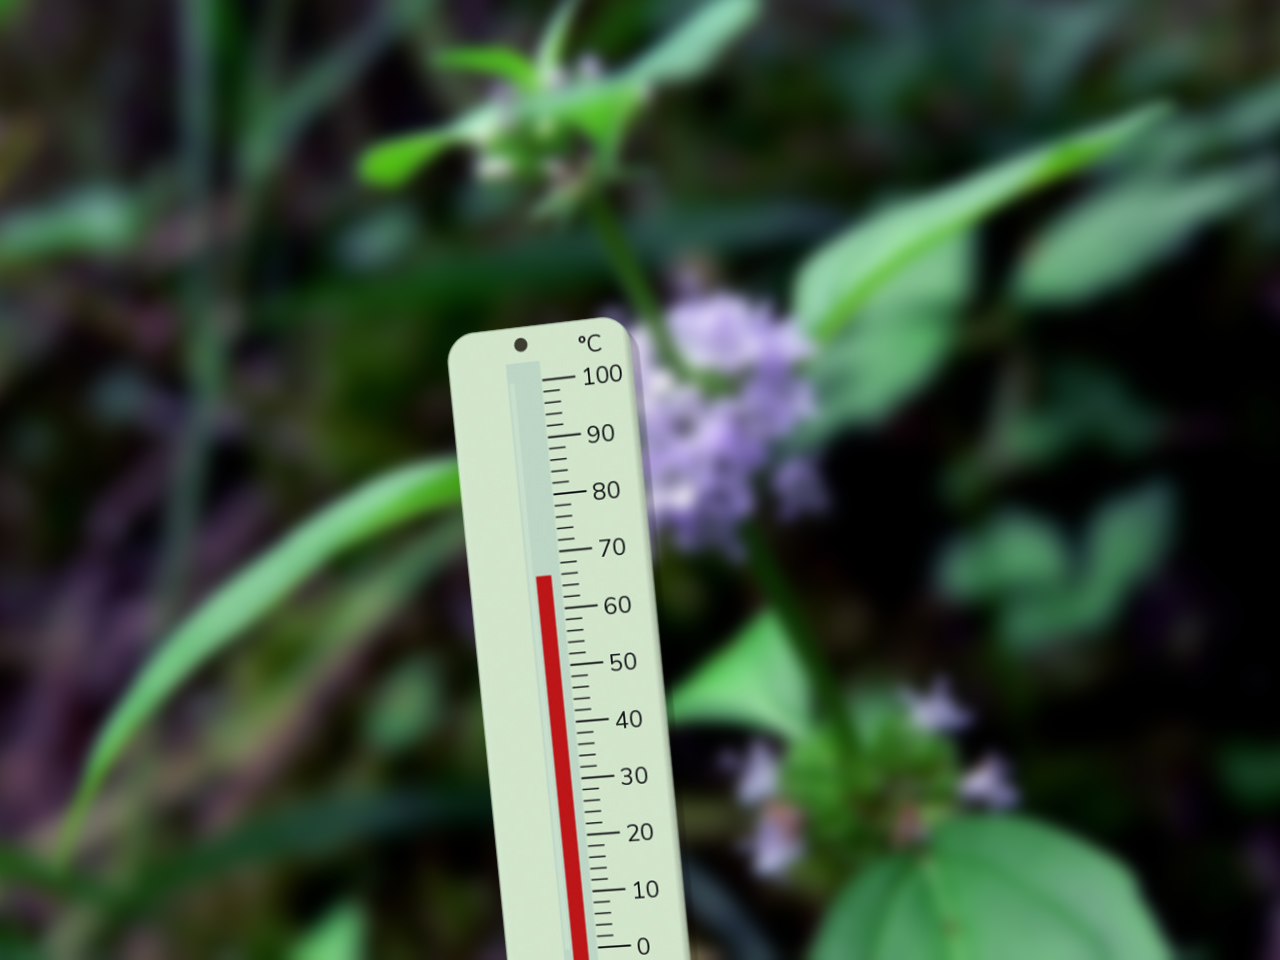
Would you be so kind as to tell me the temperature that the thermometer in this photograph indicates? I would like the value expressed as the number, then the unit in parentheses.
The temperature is 66 (°C)
